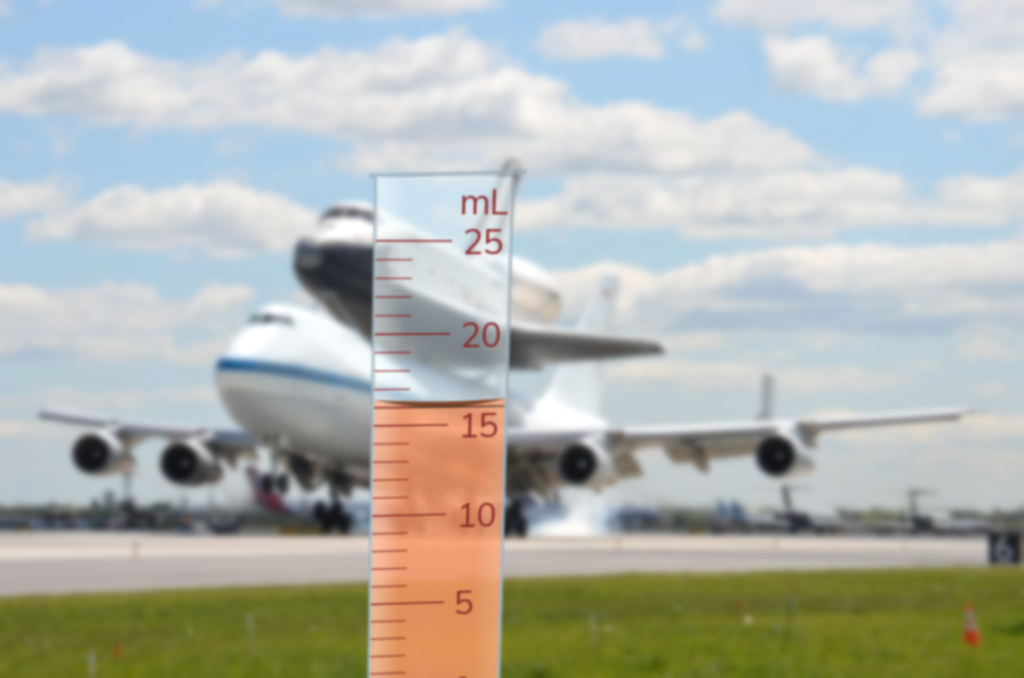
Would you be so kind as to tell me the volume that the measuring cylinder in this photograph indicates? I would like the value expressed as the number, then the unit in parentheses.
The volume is 16 (mL)
